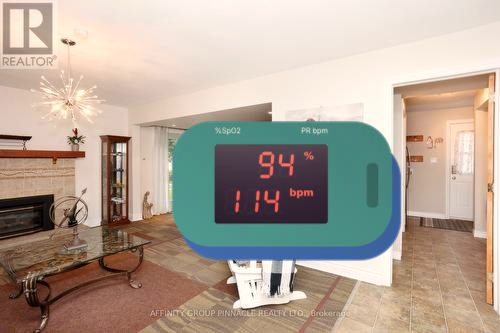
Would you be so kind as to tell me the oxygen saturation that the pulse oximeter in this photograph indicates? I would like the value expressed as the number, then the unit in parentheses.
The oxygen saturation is 94 (%)
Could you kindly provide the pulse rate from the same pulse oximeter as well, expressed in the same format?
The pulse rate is 114 (bpm)
